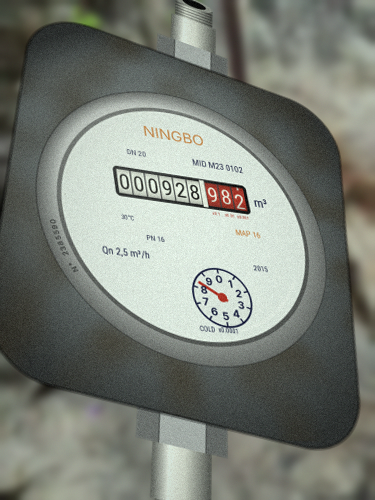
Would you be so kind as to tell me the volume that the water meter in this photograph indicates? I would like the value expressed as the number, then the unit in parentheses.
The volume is 928.9818 (m³)
